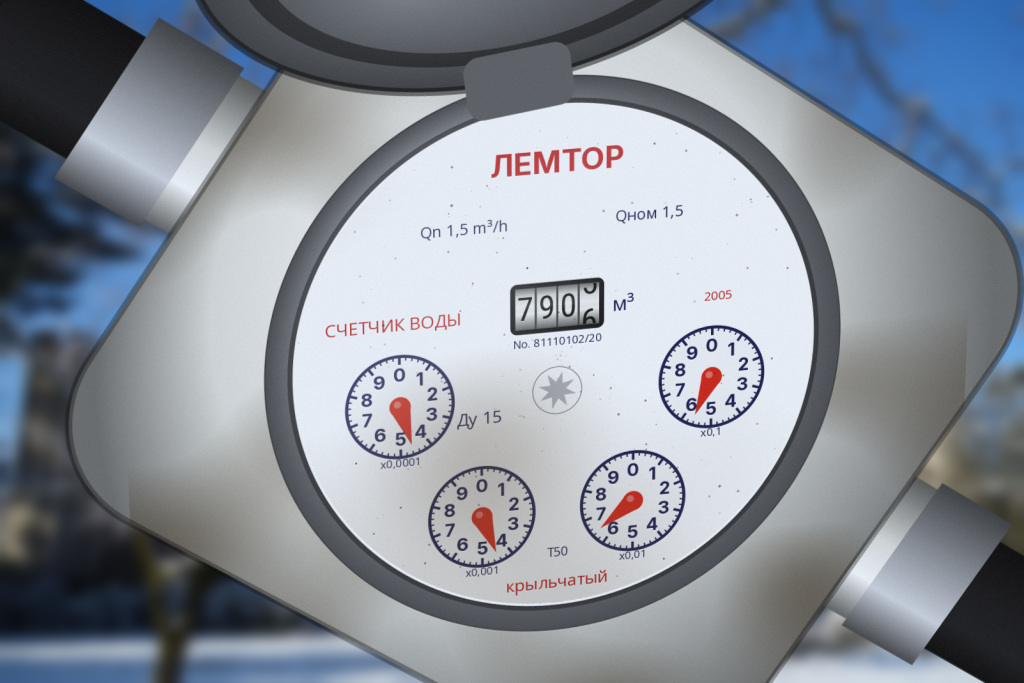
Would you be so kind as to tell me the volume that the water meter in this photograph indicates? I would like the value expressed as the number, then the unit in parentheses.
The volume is 7905.5644 (m³)
